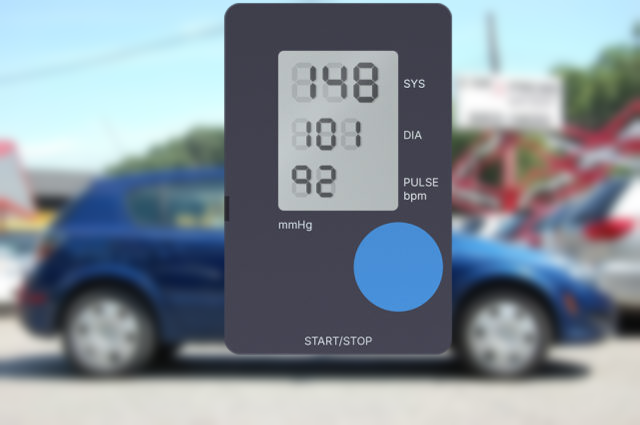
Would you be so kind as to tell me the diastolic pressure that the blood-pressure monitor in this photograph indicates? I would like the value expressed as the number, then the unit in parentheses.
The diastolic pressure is 101 (mmHg)
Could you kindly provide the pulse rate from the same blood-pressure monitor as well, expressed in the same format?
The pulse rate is 92 (bpm)
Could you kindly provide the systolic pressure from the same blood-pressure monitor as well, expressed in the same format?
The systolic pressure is 148 (mmHg)
